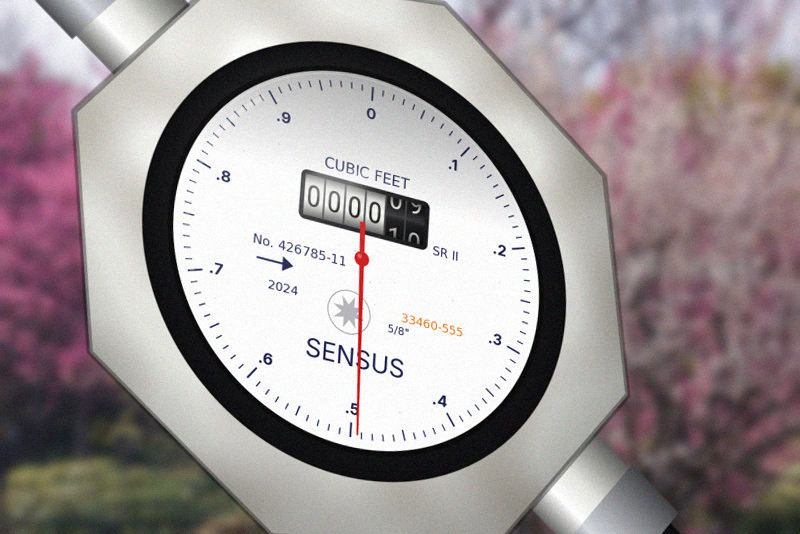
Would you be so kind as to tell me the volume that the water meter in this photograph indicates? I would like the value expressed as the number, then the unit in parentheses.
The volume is 9.49 (ft³)
